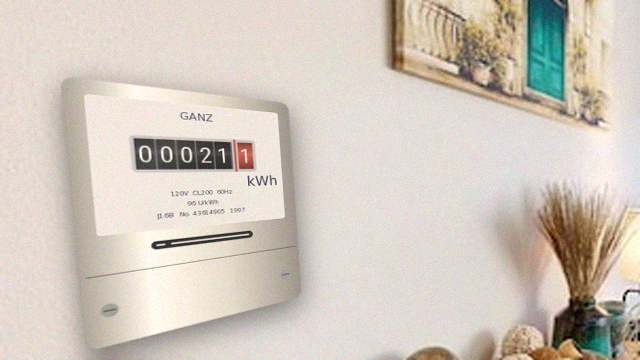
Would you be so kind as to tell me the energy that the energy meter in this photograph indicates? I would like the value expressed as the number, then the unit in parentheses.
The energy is 21.1 (kWh)
